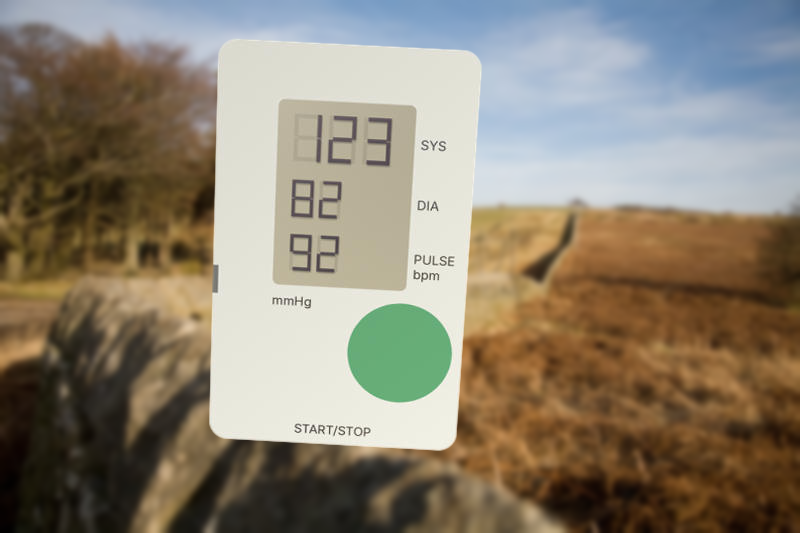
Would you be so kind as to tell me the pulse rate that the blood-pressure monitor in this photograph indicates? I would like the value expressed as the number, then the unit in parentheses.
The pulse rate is 92 (bpm)
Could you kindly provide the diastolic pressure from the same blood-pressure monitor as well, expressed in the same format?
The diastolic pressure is 82 (mmHg)
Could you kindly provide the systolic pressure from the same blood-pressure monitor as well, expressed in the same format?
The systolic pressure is 123 (mmHg)
